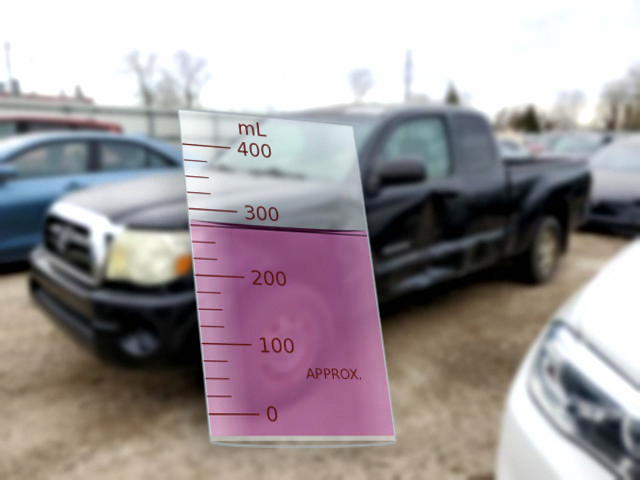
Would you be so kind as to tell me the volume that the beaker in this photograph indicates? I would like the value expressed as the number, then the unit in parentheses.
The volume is 275 (mL)
